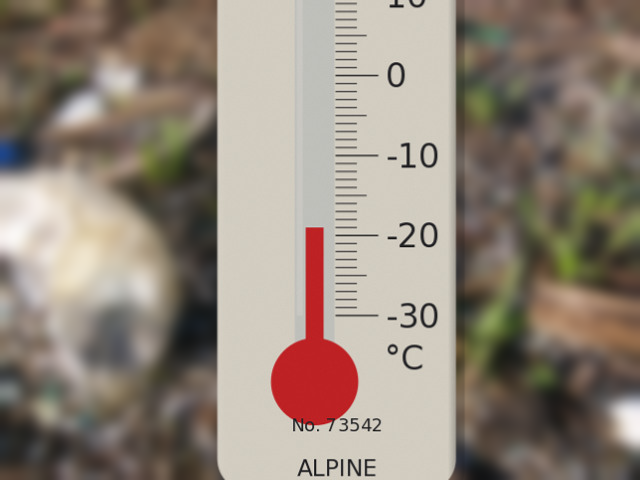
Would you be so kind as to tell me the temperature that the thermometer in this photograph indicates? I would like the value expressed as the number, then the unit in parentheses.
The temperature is -19 (°C)
